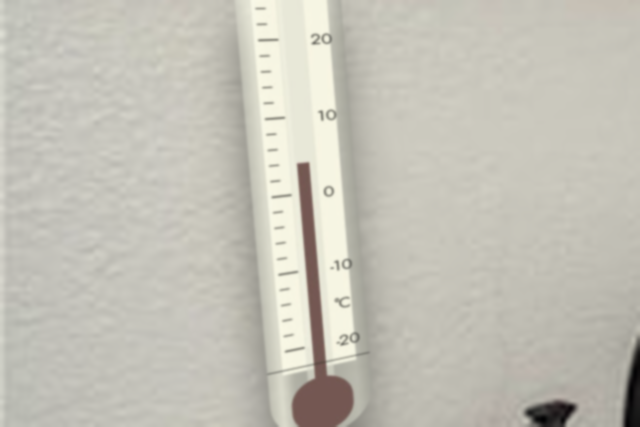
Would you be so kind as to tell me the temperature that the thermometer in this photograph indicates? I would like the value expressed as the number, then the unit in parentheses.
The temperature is 4 (°C)
